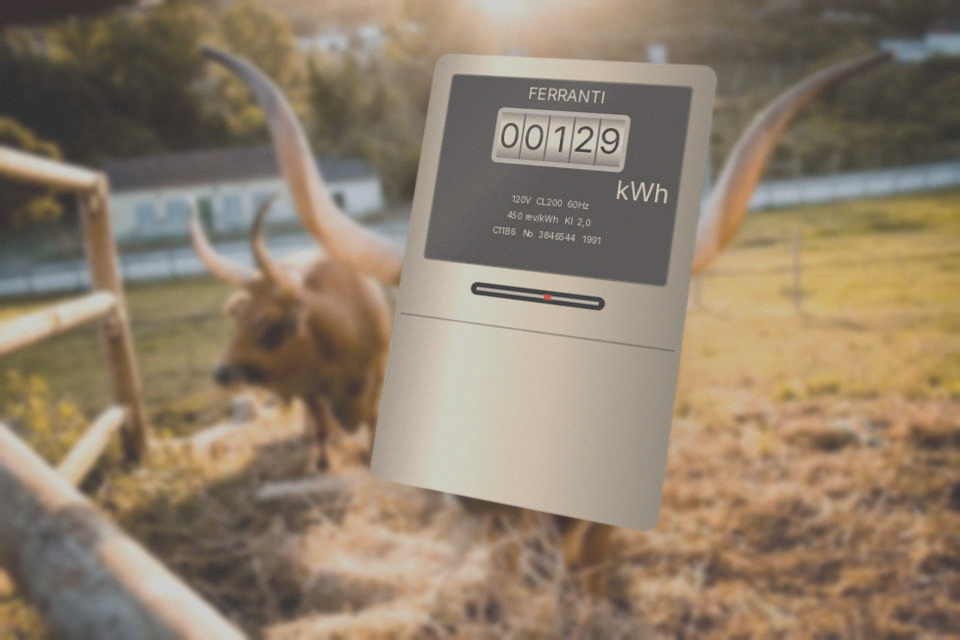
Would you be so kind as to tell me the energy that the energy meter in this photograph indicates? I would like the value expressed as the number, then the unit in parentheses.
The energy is 129 (kWh)
